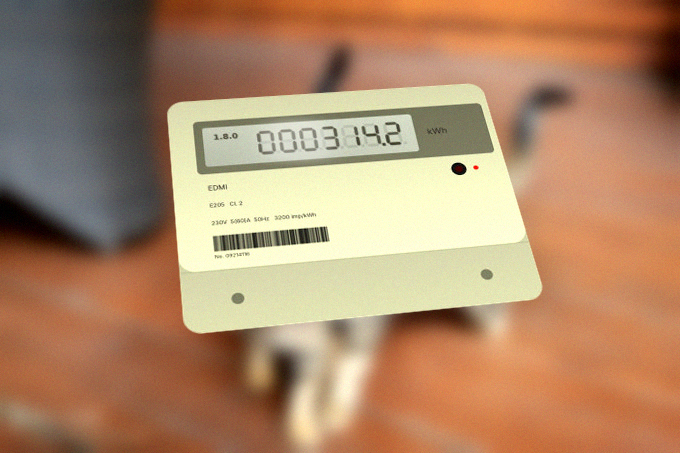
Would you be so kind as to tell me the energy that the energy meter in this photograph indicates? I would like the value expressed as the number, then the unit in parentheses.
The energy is 314.2 (kWh)
